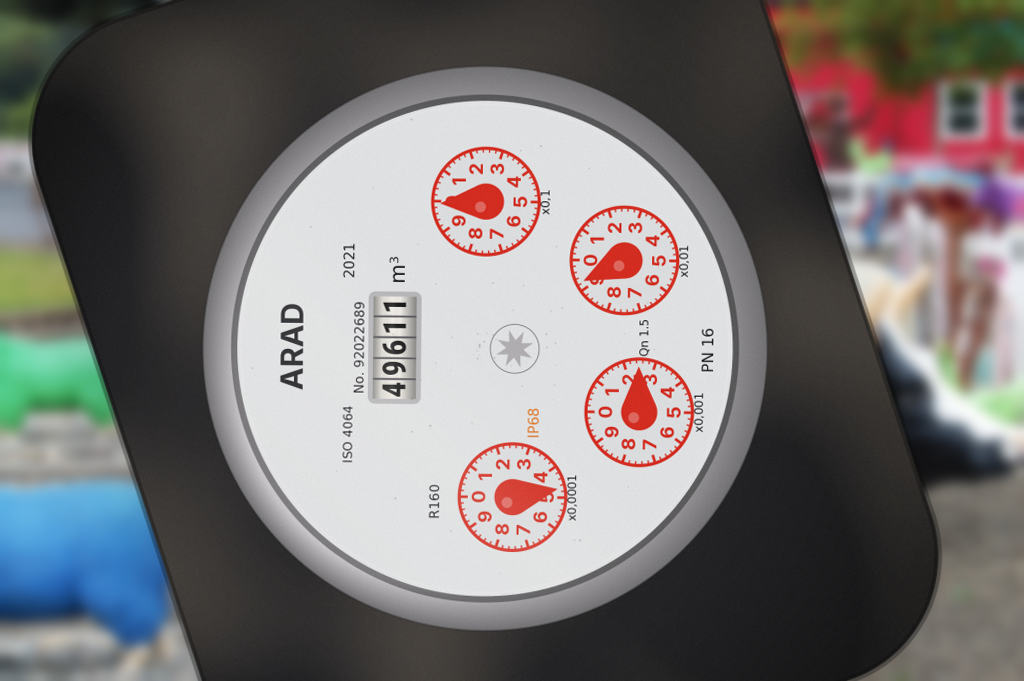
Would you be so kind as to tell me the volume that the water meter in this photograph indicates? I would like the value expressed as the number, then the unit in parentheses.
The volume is 49610.9924 (m³)
